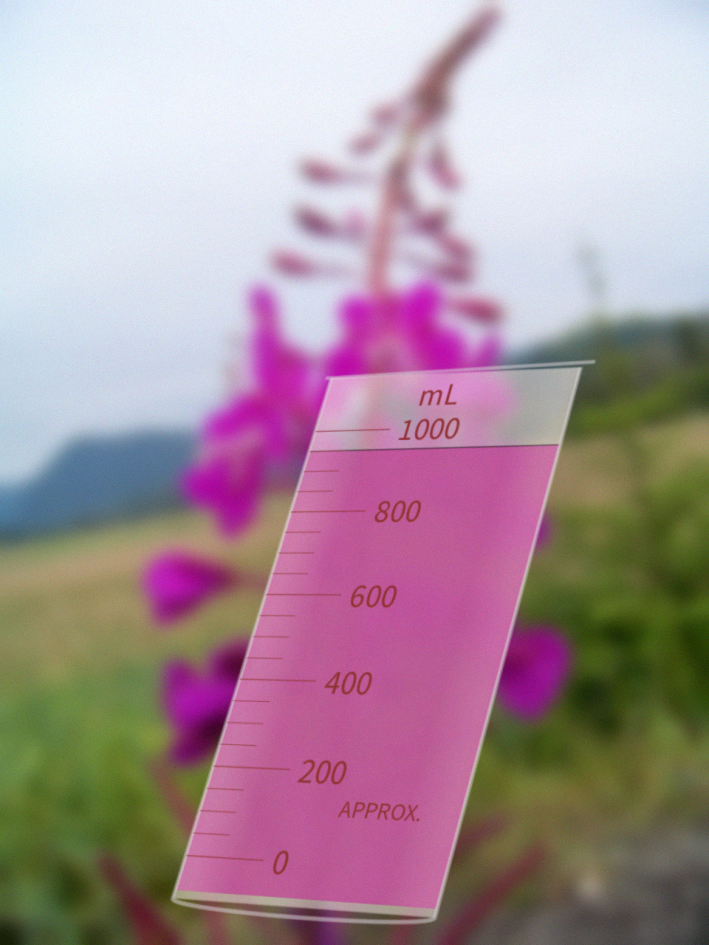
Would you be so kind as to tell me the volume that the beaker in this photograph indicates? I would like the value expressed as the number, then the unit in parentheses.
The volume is 950 (mL)
